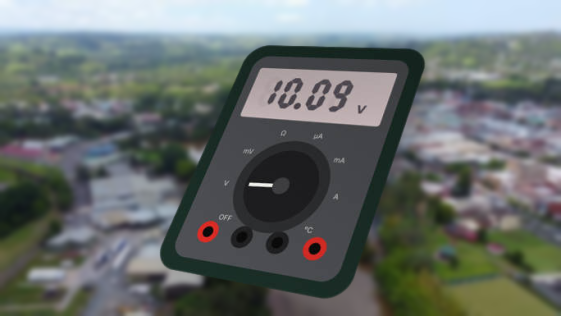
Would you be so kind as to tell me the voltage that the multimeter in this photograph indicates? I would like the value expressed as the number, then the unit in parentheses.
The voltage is 10.09 (V)
